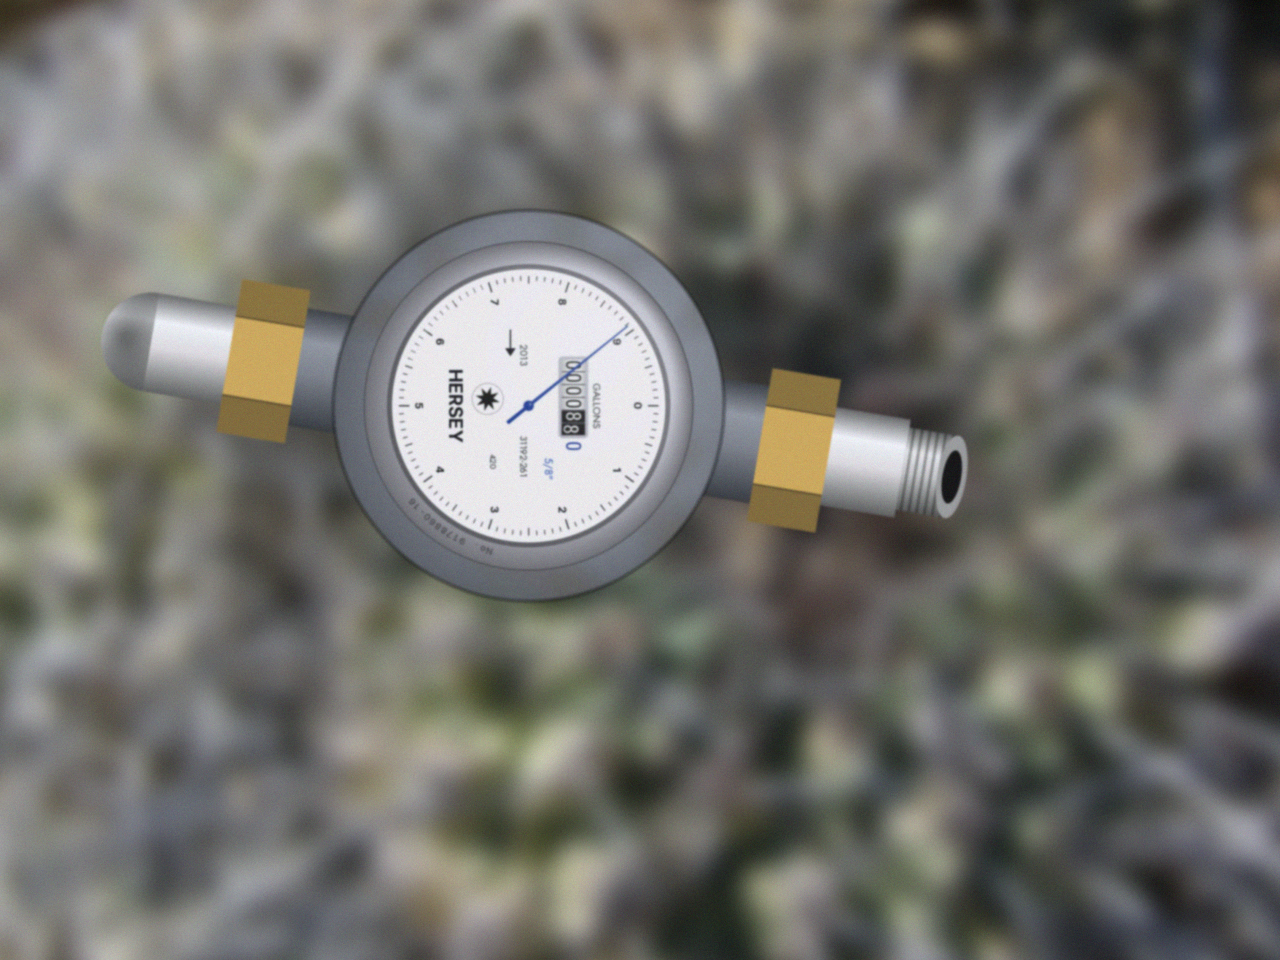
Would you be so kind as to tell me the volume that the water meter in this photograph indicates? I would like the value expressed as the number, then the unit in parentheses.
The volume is 878.9 (gal)
